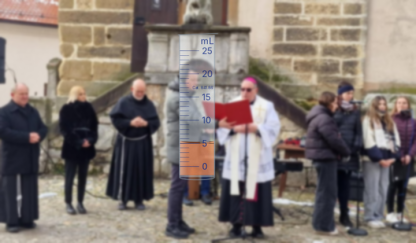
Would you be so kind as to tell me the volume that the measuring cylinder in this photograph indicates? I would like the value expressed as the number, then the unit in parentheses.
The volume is 5 (mL)
